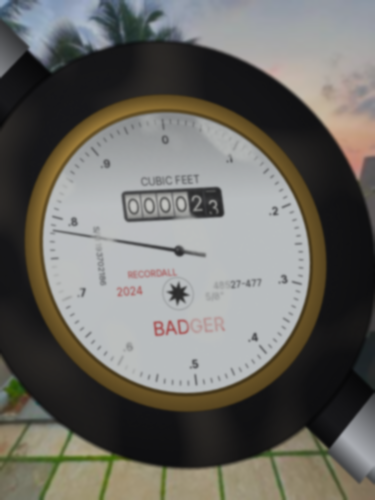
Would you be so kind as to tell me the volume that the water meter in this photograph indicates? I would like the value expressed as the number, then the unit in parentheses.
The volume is 22.78 (ft³)
